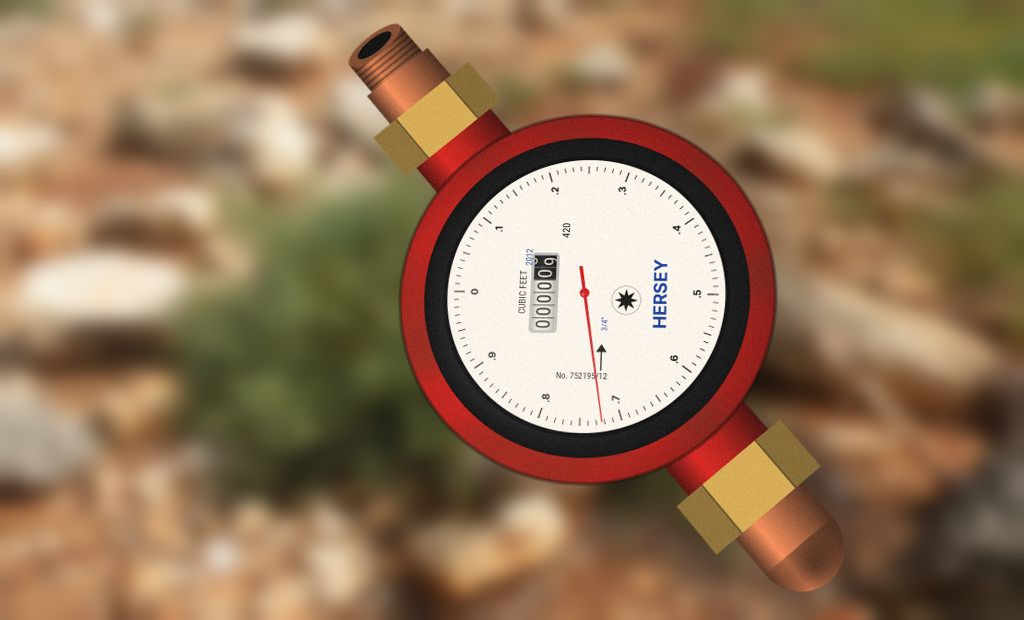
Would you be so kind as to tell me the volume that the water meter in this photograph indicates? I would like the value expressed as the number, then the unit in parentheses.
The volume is 8.72 (ft³)
